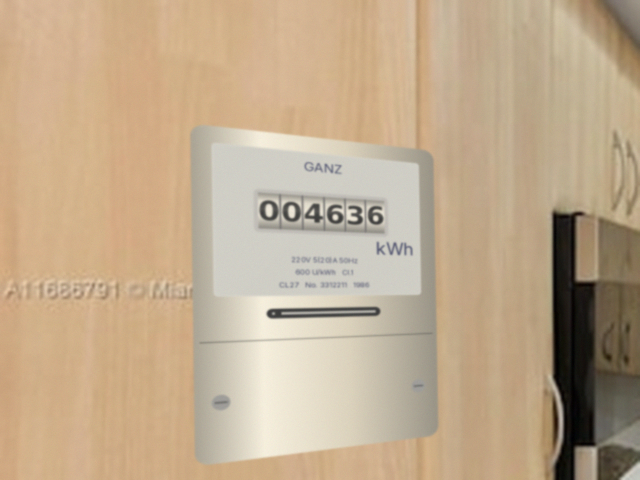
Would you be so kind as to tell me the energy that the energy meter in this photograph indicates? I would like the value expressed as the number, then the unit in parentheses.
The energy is 4636 (kWh)
